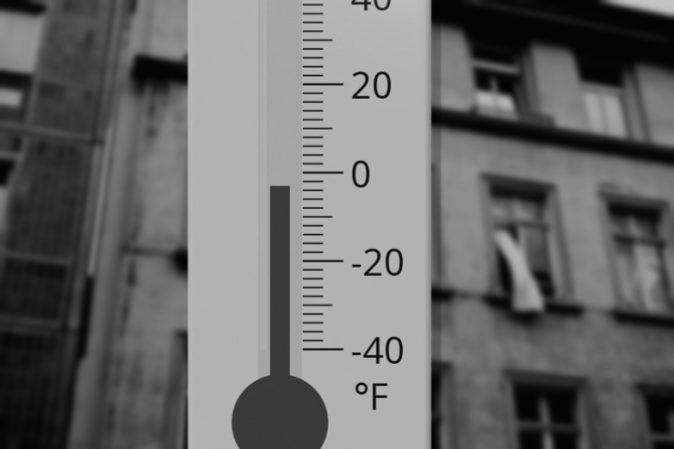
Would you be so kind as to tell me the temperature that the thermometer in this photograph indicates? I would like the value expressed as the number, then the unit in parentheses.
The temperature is -3 (°F)
